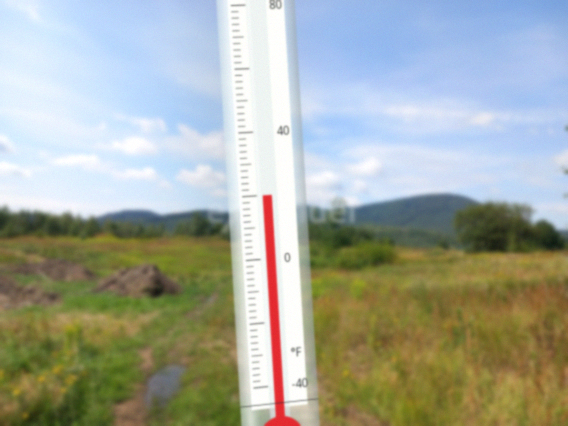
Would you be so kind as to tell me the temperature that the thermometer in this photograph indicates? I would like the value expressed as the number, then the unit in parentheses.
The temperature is 20 (°F)
